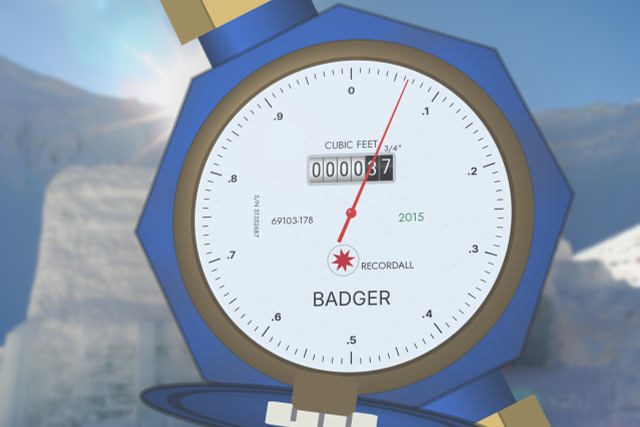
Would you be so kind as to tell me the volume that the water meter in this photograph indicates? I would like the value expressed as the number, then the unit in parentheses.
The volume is 37.06 (ft³)
